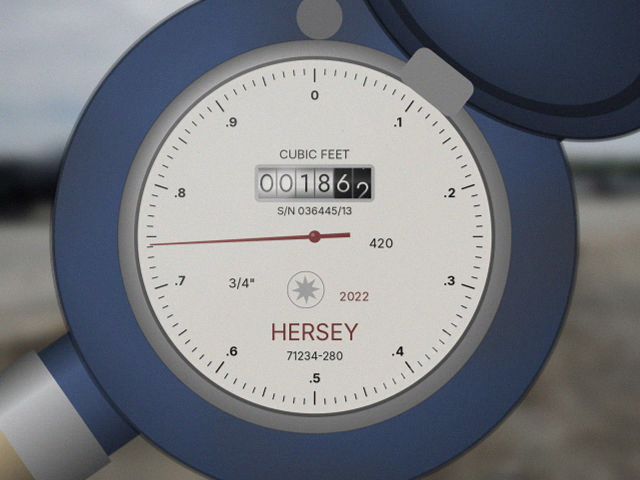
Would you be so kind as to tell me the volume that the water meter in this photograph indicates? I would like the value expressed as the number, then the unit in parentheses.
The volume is 1861.74 (ft³)
